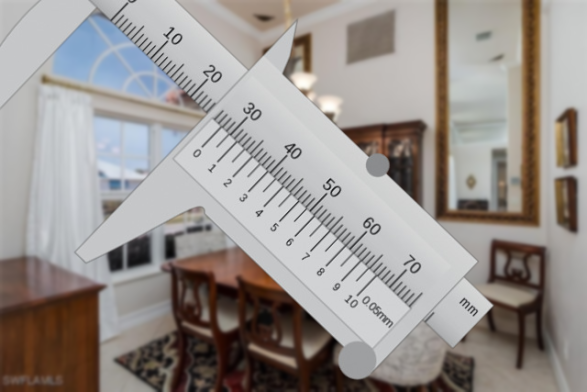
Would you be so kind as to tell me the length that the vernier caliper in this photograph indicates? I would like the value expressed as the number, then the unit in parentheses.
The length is 27.8 (mm)
